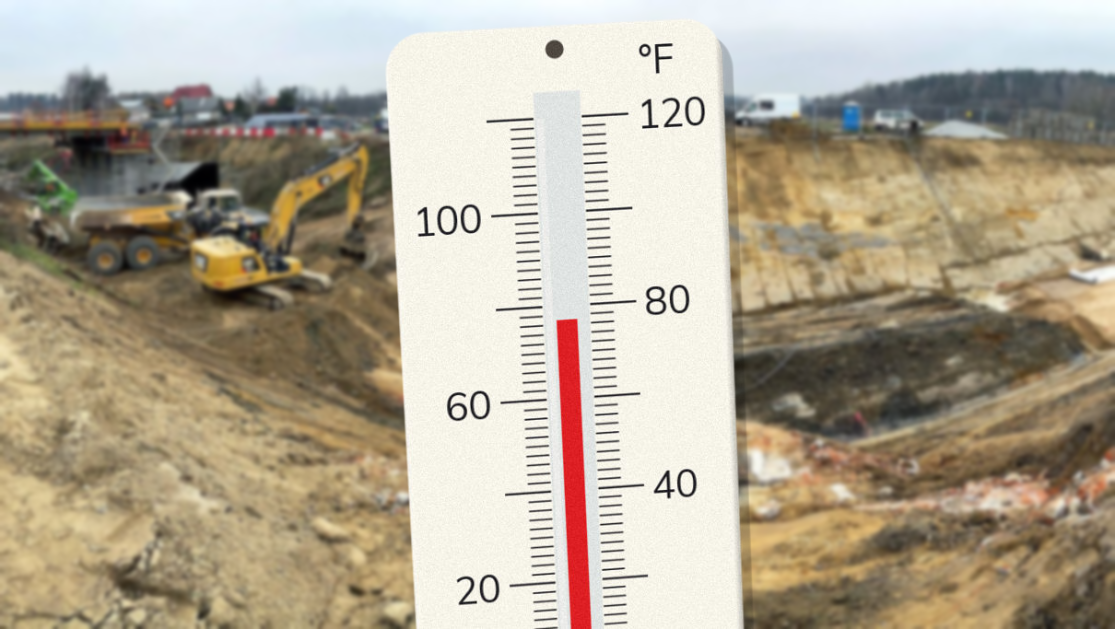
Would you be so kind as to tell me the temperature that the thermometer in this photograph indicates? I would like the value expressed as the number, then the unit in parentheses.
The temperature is 77 (°F)
